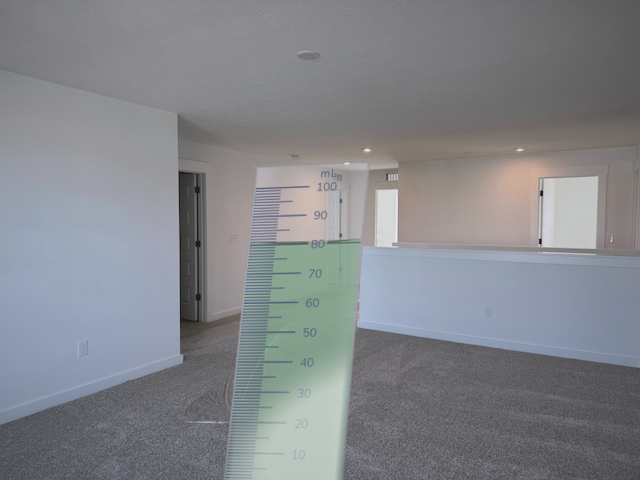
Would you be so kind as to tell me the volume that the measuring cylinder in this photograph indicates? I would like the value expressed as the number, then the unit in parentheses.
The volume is 80 (mL)
